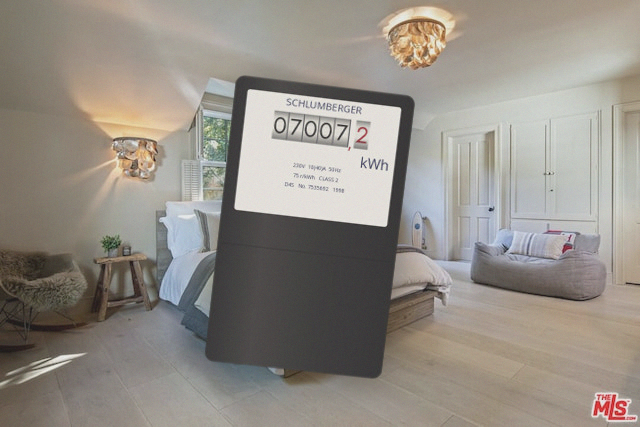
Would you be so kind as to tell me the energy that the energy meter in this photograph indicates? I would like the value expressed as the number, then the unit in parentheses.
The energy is 7007.2 (kWh)
